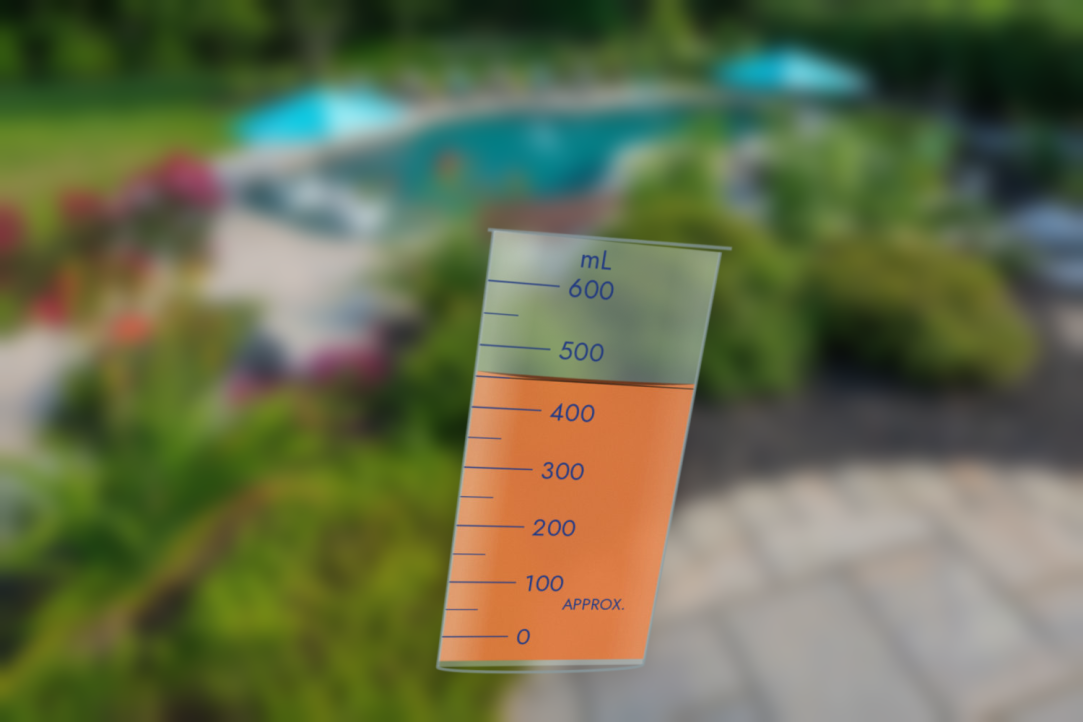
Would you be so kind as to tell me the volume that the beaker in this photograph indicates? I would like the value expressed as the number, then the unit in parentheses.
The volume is 450 (mL)
